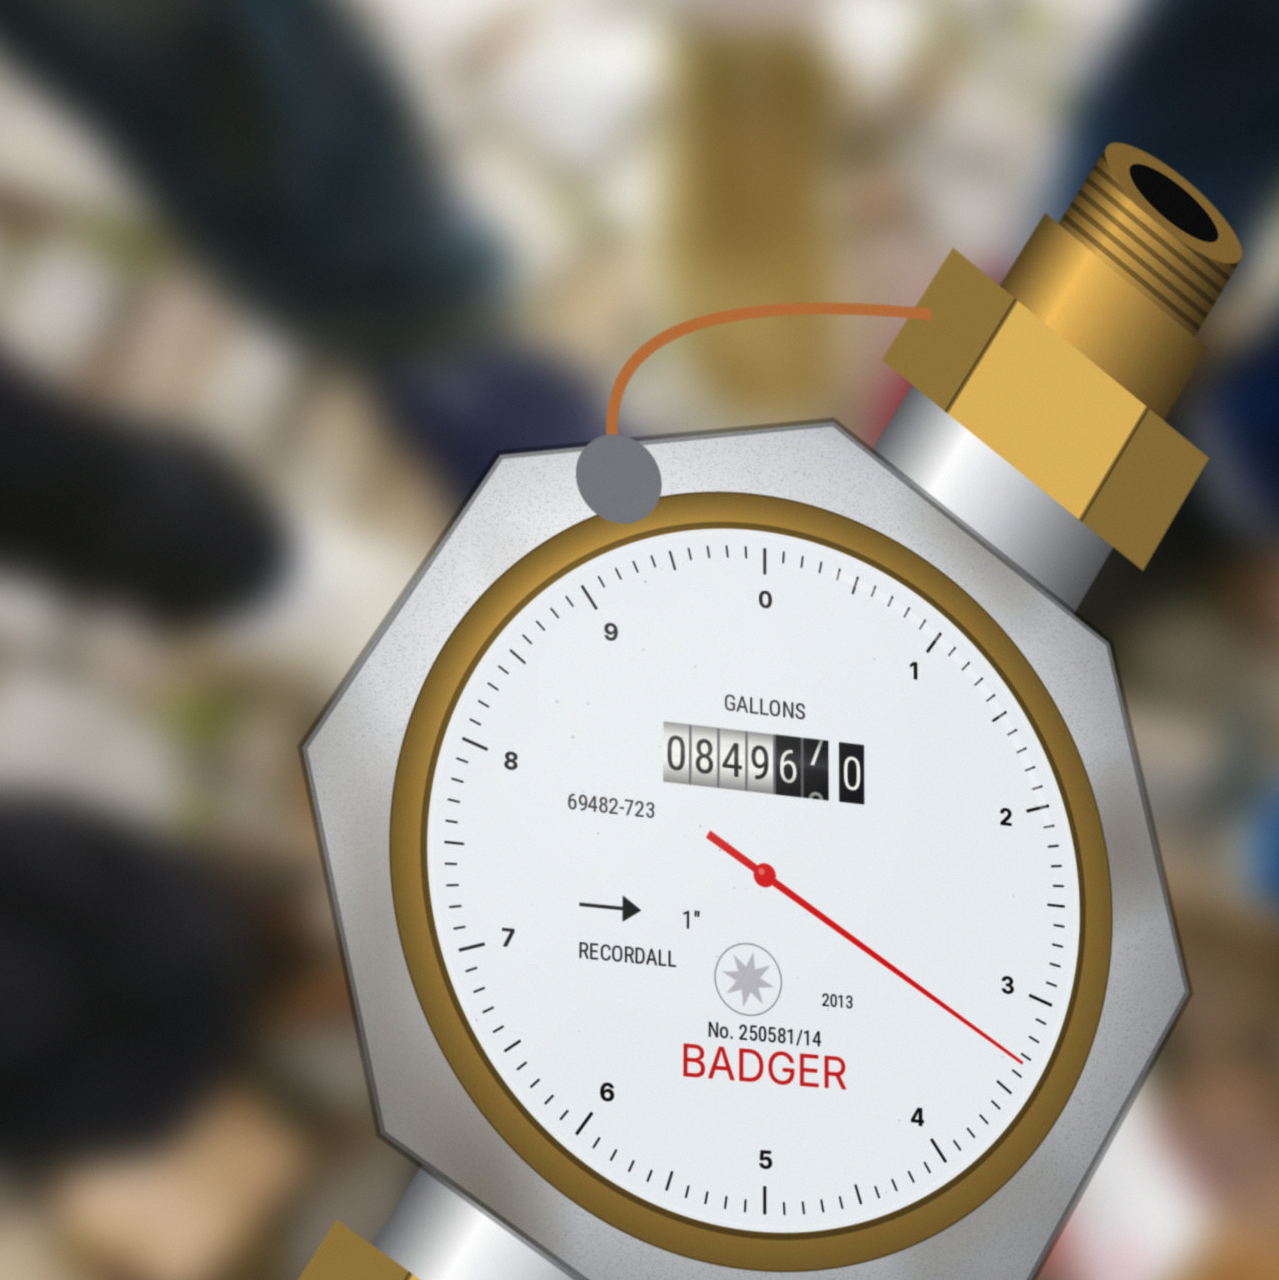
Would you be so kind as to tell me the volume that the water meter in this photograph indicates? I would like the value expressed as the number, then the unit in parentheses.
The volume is 849673.3 (gal)
